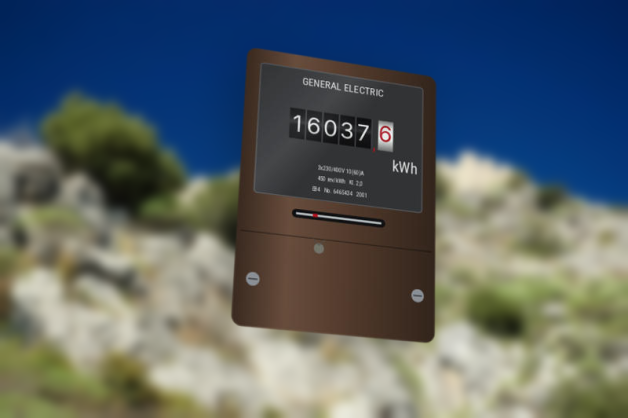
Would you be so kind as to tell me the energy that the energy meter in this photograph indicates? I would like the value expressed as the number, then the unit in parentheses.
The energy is 16037.6 (kWh)
